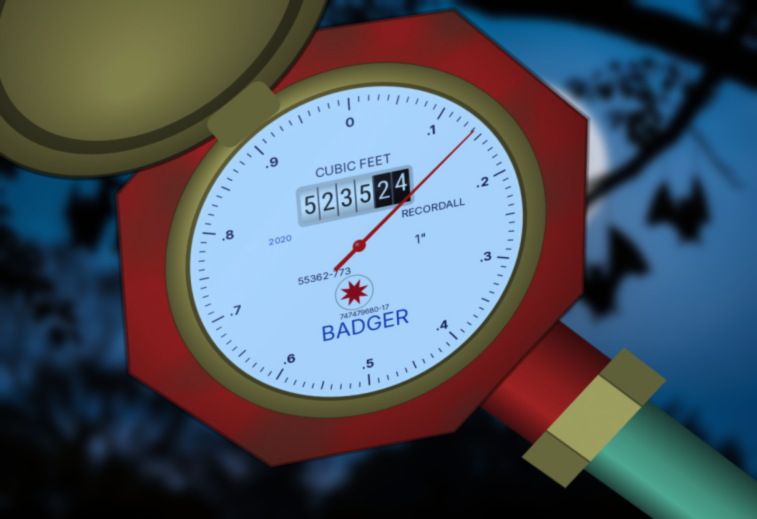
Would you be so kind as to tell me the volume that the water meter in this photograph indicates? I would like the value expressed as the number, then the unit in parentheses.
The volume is 523524.14 (ft³)
